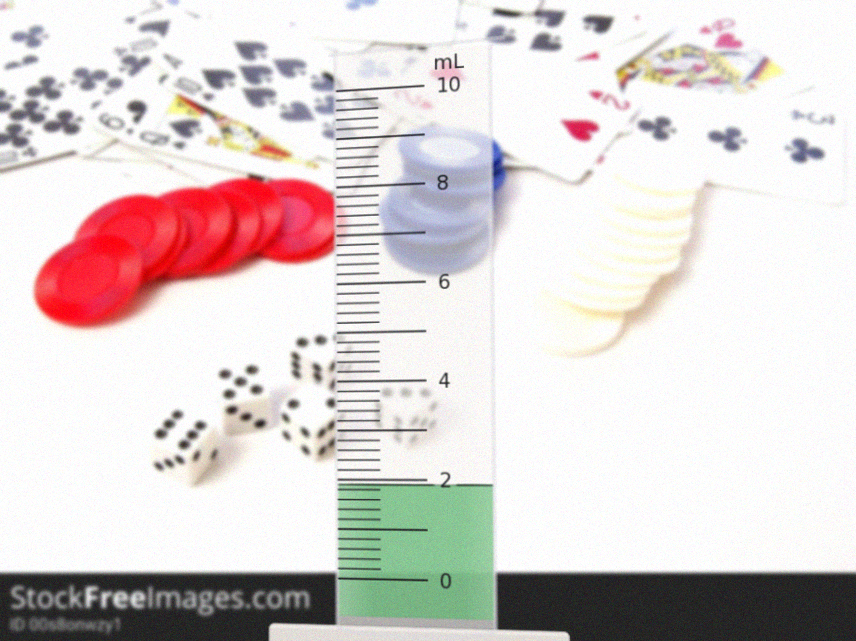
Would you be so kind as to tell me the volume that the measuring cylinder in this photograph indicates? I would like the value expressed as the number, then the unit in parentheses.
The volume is 1.9 (mL)
